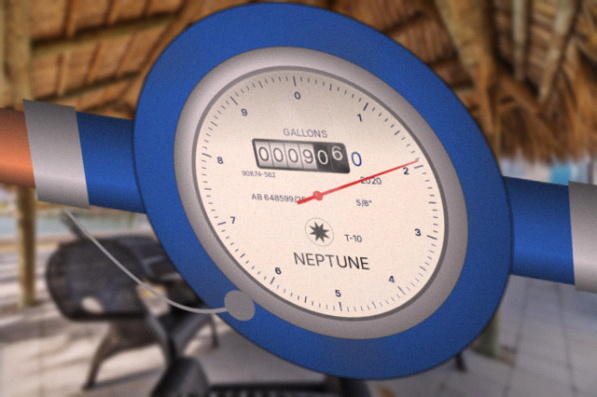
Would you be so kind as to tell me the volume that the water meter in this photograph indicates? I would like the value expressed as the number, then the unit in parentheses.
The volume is 9061.9 (gal)
